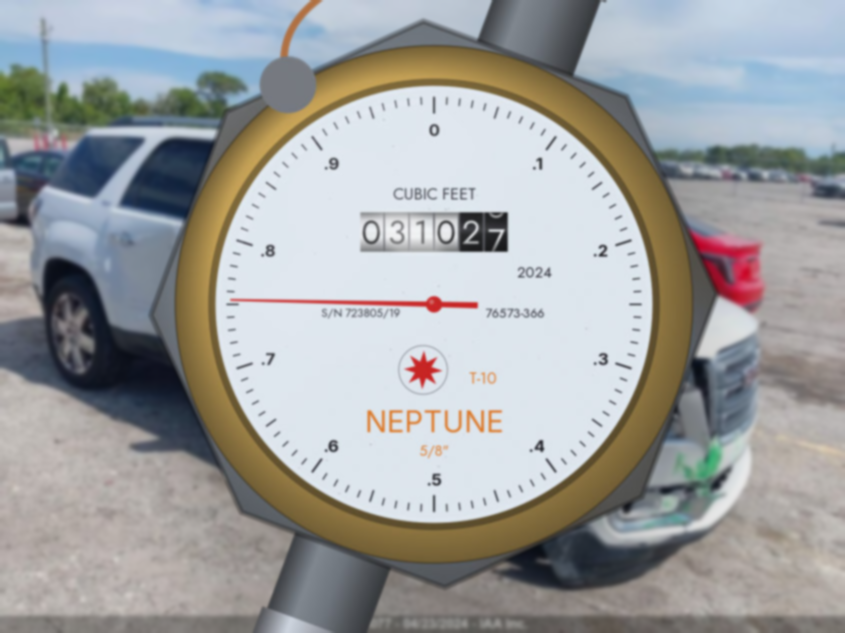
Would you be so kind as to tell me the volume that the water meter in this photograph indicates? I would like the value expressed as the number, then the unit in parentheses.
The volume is 31026.75 (ft³)
